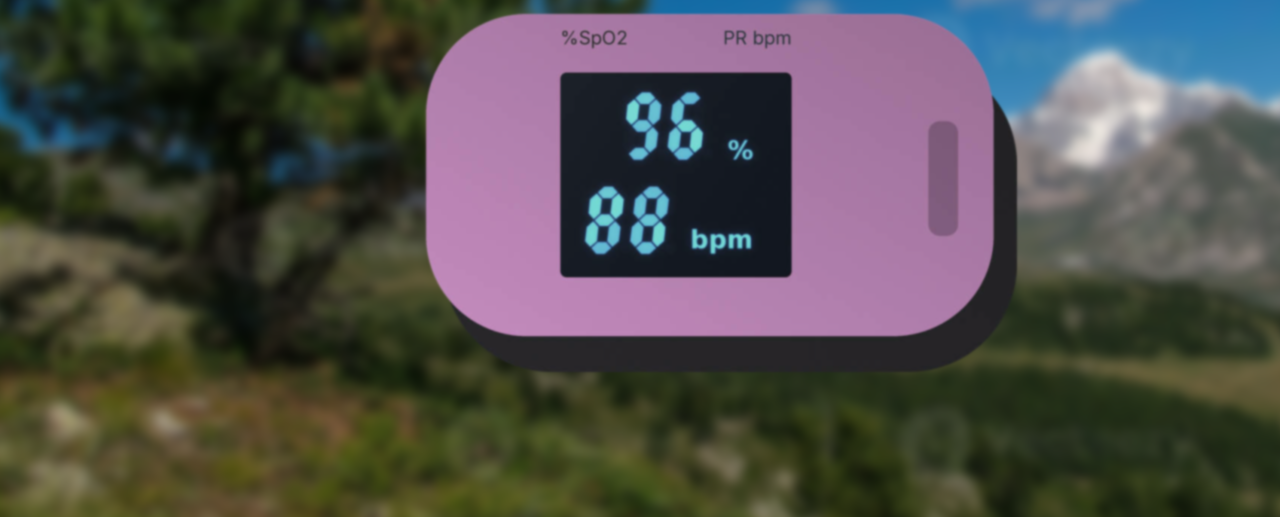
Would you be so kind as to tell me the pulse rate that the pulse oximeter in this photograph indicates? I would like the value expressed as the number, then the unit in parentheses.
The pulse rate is 88 (bpm)
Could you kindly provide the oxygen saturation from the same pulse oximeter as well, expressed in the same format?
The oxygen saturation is 96 (%)
